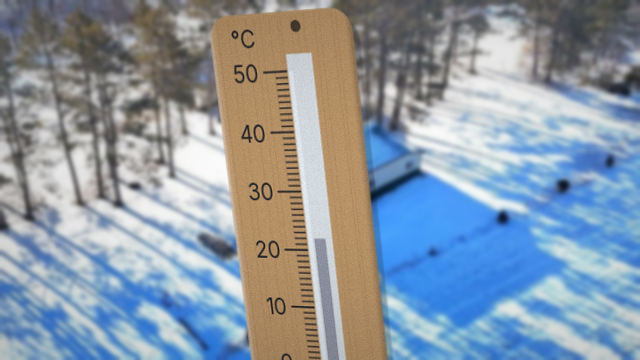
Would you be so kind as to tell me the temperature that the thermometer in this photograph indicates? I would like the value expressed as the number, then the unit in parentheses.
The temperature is 22 (°C)
